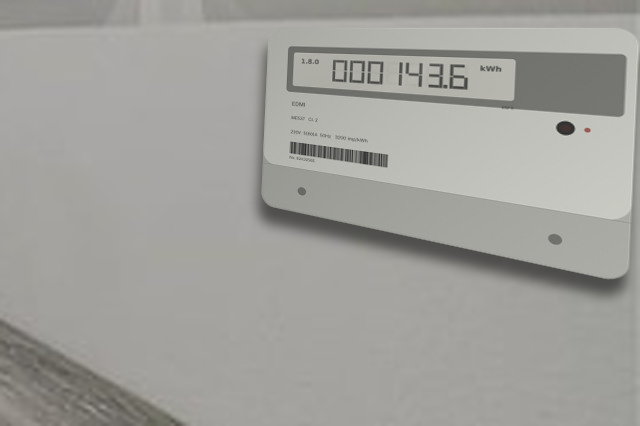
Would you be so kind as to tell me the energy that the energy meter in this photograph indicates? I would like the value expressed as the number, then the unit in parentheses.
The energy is 143.6 (kWh)
